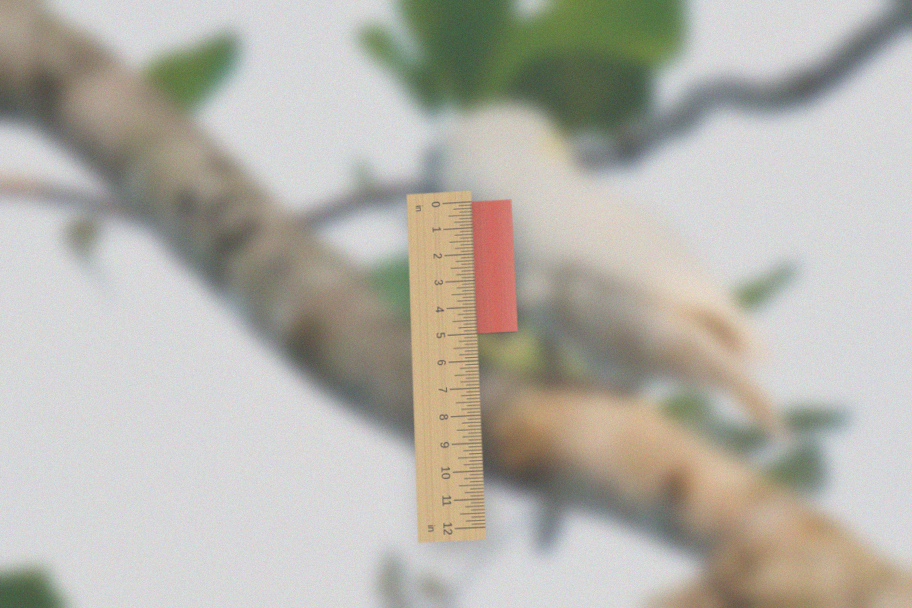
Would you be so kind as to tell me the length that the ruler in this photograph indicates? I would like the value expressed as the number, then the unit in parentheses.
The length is 5 (in)
